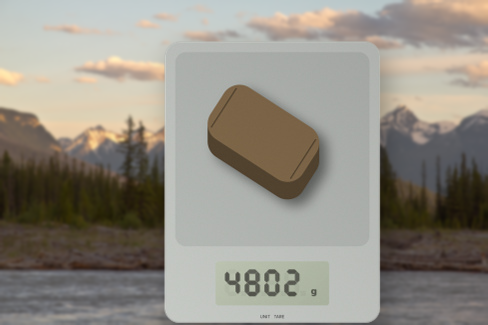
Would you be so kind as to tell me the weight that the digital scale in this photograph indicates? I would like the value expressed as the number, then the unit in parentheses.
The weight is 4802 (g)
